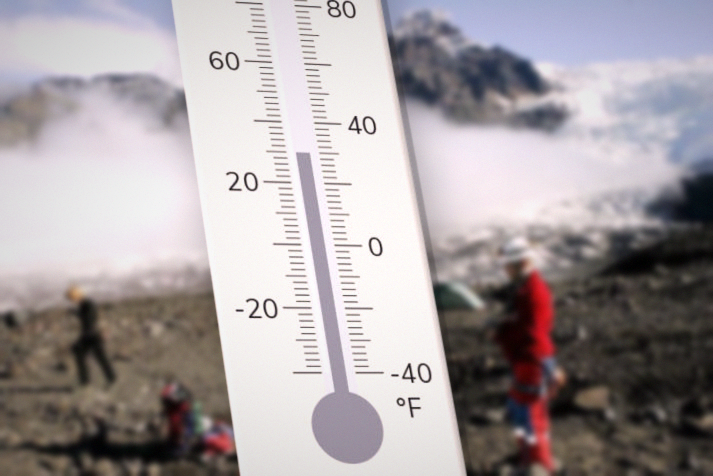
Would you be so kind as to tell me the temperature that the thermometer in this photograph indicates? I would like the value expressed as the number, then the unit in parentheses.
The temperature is 30 (°F)
